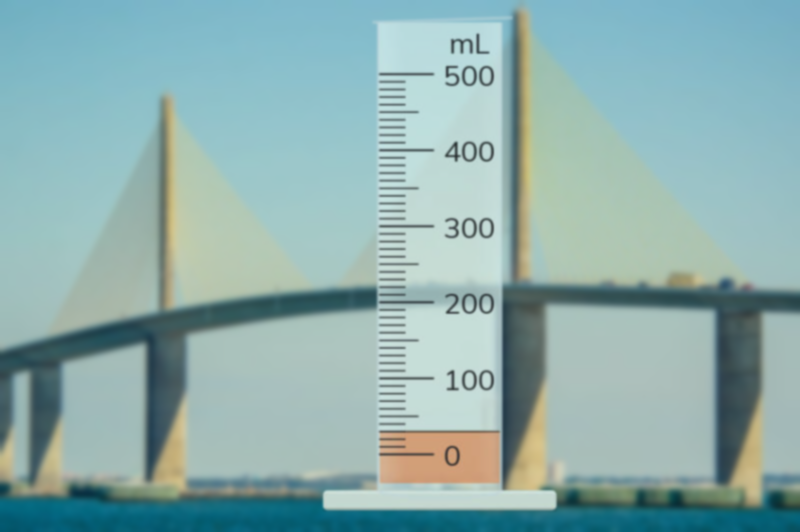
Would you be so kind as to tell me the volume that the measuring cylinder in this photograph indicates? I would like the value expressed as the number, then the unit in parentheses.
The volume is 30 (mL)
